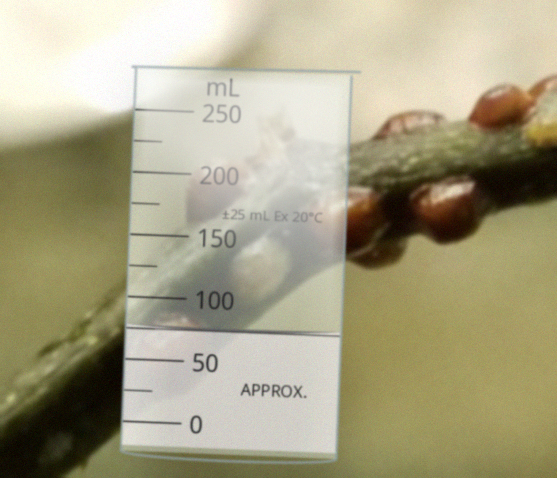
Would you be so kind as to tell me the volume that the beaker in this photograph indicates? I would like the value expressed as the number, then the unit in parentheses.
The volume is 75 (mL)
